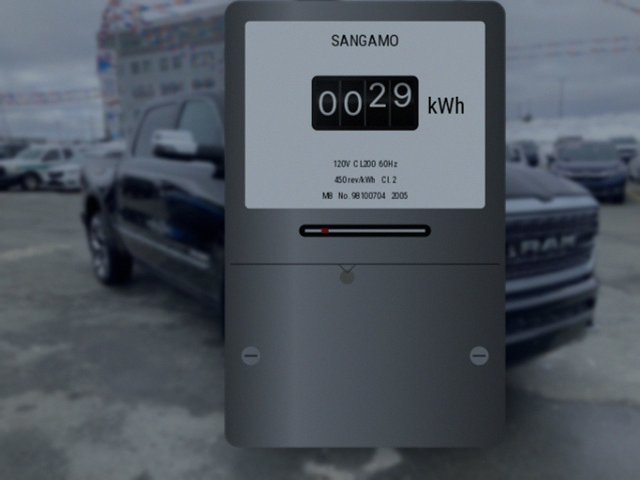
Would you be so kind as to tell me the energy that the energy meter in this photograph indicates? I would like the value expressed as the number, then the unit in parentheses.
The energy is 29 (kWh)
